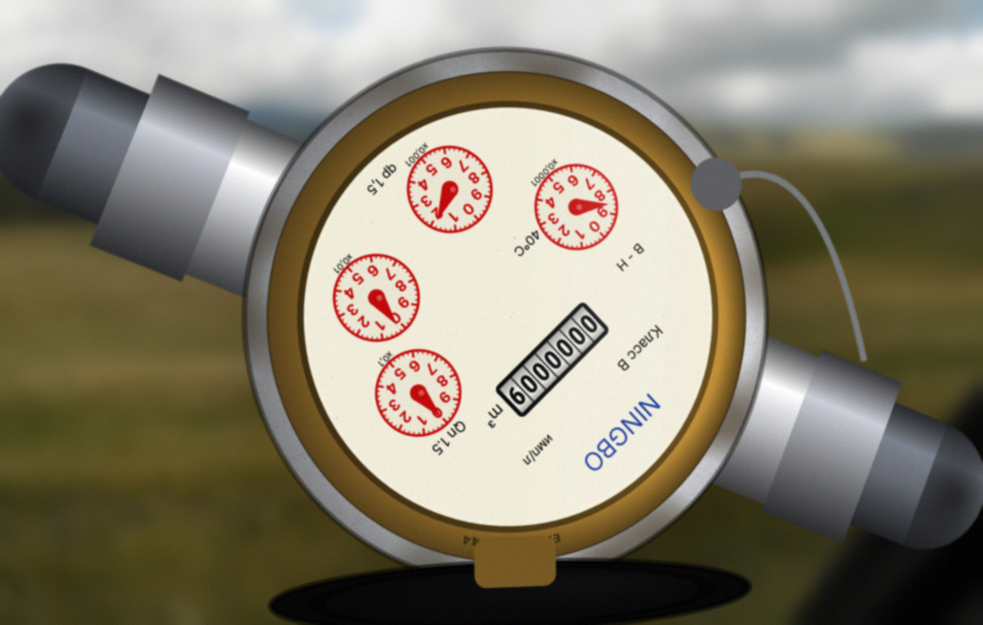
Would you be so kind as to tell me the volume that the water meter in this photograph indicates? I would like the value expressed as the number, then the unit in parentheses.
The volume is 9.0018 (m³)
